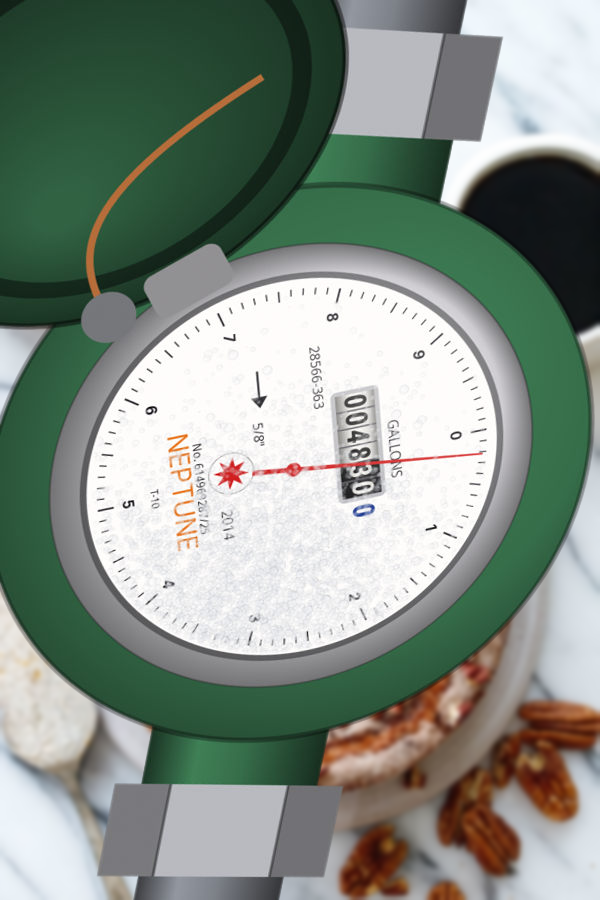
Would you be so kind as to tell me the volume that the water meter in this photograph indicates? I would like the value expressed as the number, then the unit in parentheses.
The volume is 48300.2 (gal)
